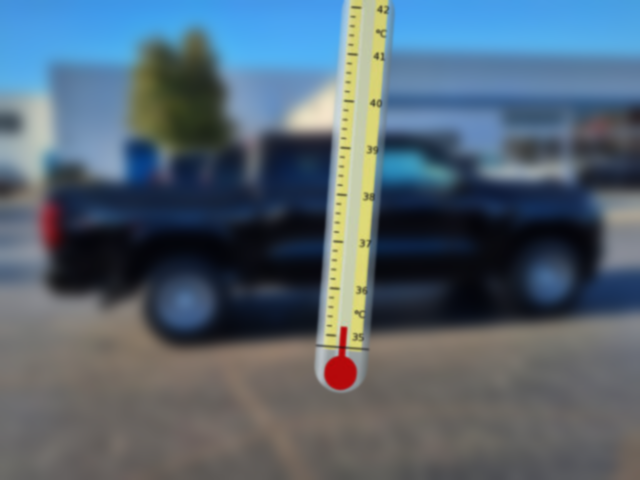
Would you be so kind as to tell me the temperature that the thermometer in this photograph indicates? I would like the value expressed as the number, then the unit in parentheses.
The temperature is 35.2 (°C)
